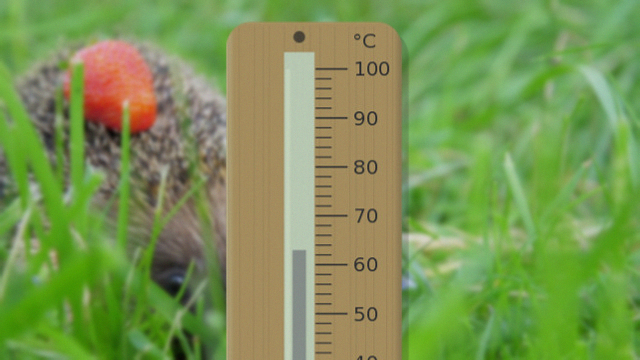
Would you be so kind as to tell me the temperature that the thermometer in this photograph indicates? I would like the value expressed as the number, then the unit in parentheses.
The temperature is 63 (°C)
